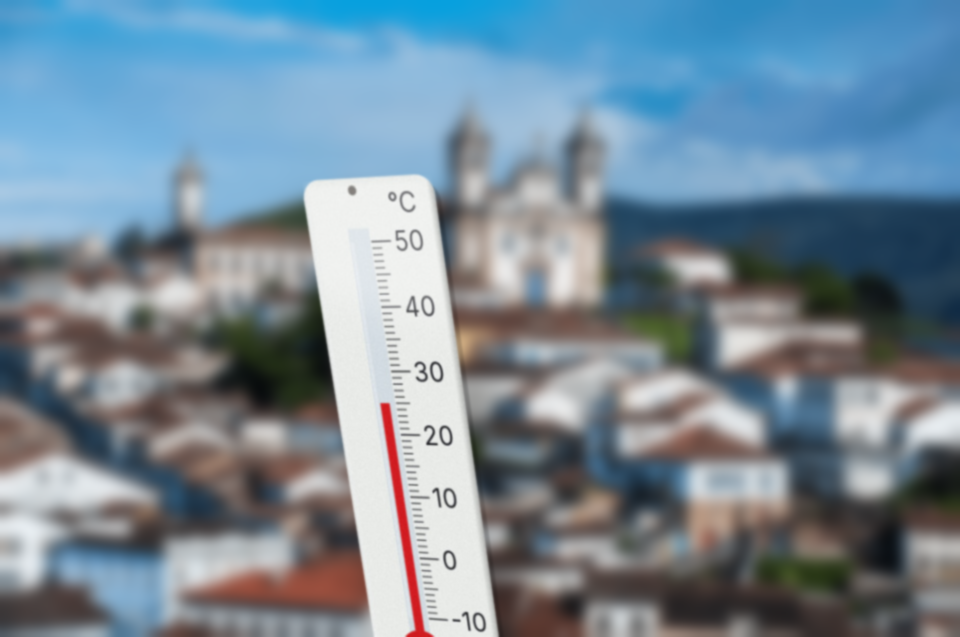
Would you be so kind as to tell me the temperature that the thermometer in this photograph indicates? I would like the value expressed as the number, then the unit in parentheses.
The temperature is 25 (°C)
